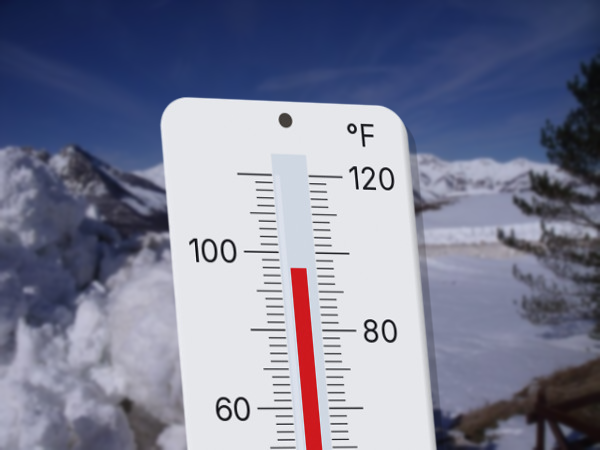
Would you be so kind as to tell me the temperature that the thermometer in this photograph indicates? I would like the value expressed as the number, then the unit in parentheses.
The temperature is 96 (°F)
